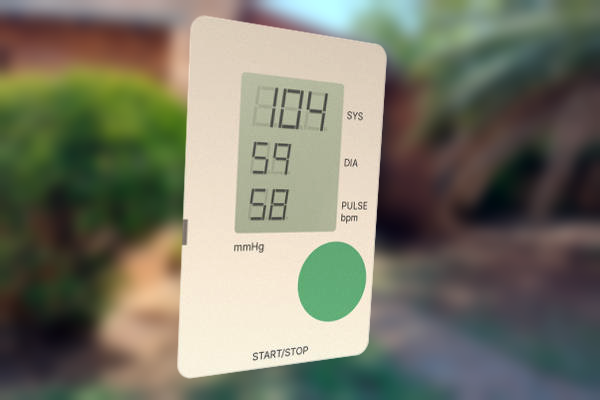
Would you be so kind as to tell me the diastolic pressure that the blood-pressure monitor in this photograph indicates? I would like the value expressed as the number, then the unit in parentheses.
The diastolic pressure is 59 (mmHg)
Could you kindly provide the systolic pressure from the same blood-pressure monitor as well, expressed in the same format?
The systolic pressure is 104 (mmHg)
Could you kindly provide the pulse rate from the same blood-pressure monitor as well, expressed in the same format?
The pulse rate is 58 (bpm)
